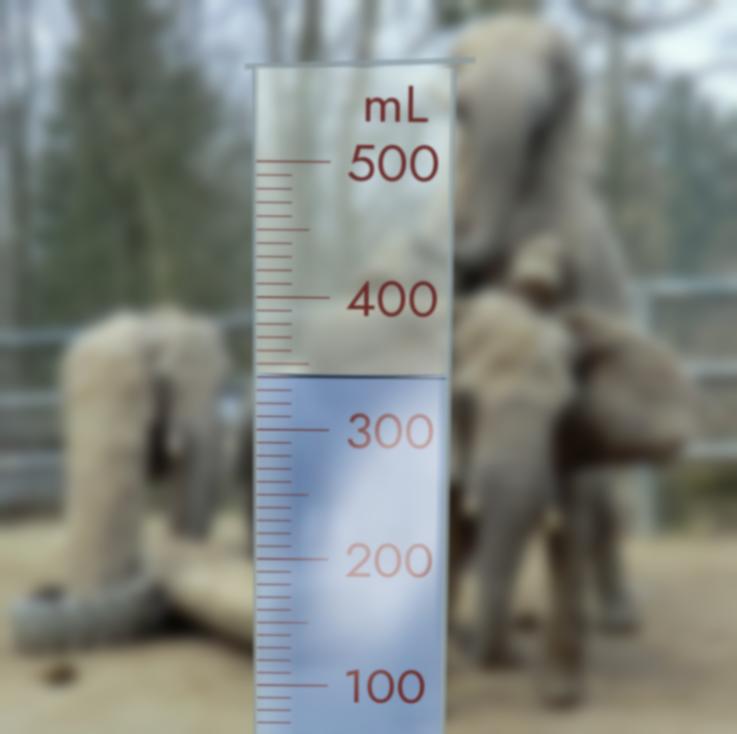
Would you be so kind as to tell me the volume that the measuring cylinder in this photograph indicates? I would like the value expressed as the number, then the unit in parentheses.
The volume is 340 (mL)
